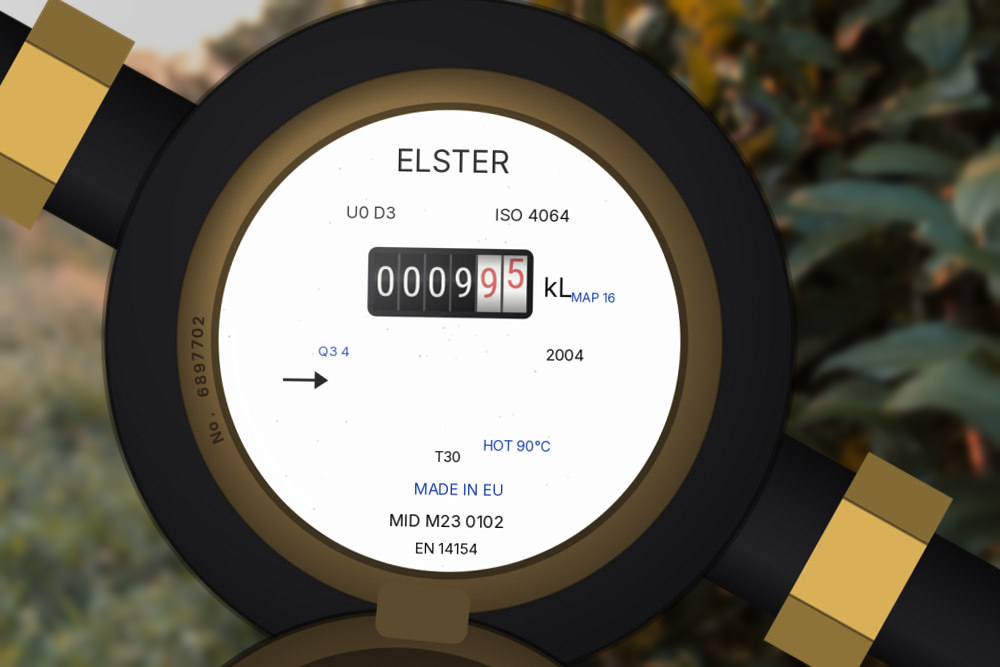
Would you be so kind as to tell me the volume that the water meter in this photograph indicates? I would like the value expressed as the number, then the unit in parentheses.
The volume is 9.95 (kL)
